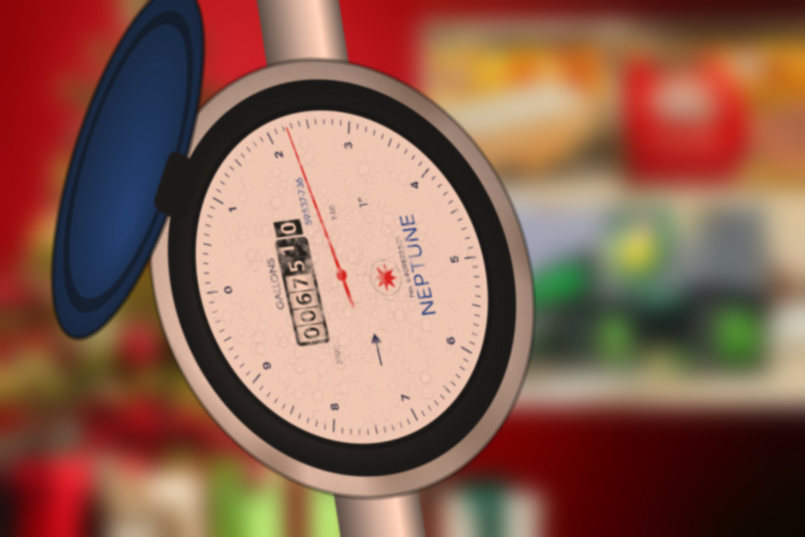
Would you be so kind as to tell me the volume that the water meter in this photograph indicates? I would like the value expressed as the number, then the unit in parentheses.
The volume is 67512.2 (gal)
